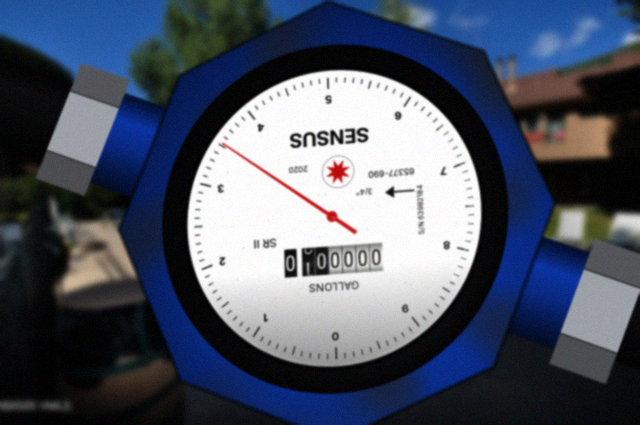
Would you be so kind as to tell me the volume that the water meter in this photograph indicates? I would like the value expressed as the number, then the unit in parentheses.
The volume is 13.5 (gal)
